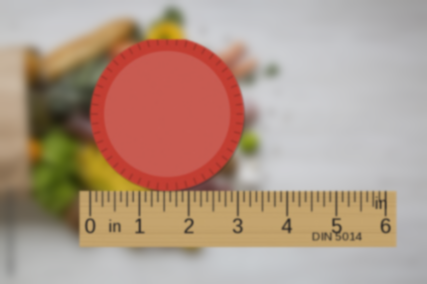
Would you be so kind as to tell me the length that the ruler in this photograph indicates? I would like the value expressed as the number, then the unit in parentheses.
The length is 3.125 (in)
